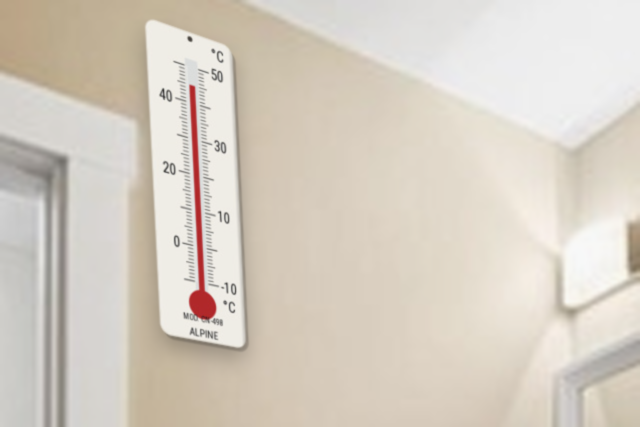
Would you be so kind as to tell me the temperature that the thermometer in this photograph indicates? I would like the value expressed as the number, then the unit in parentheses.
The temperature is 45 (°C)
